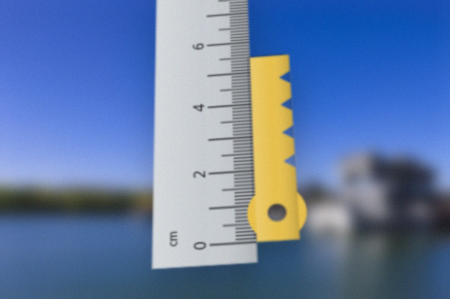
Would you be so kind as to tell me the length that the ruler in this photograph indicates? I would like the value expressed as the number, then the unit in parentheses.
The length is 5.5 (cm)
